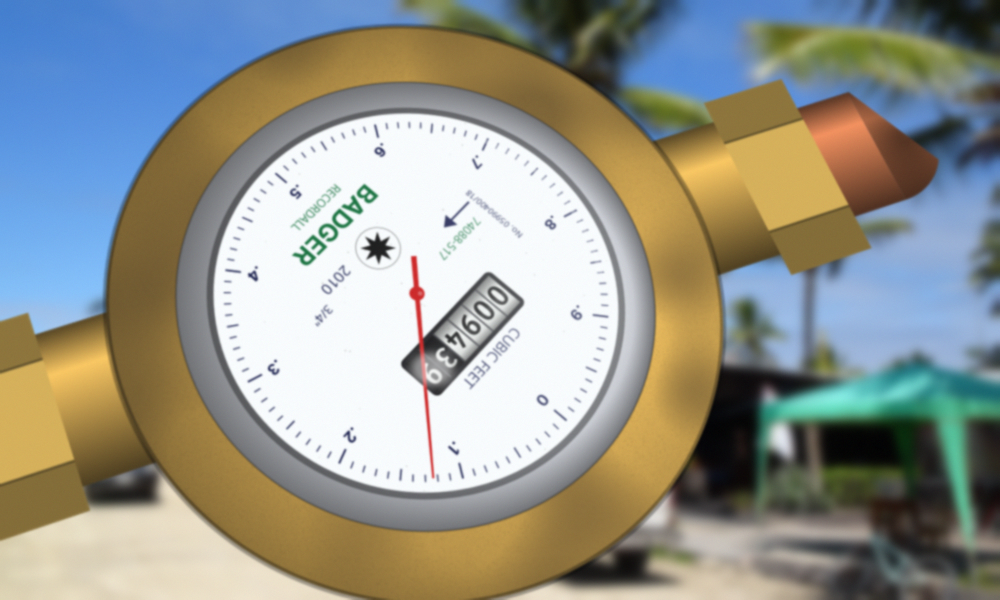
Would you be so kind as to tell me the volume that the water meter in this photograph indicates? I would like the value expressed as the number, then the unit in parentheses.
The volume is 9439.12 (ft³)
